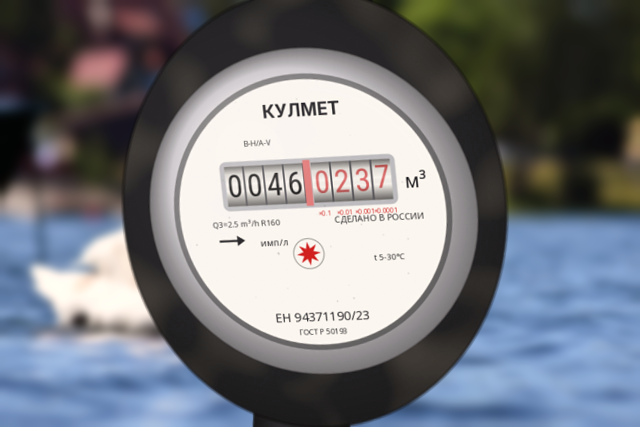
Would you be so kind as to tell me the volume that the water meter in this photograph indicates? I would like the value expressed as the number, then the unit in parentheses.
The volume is 46.0237 (m³)
